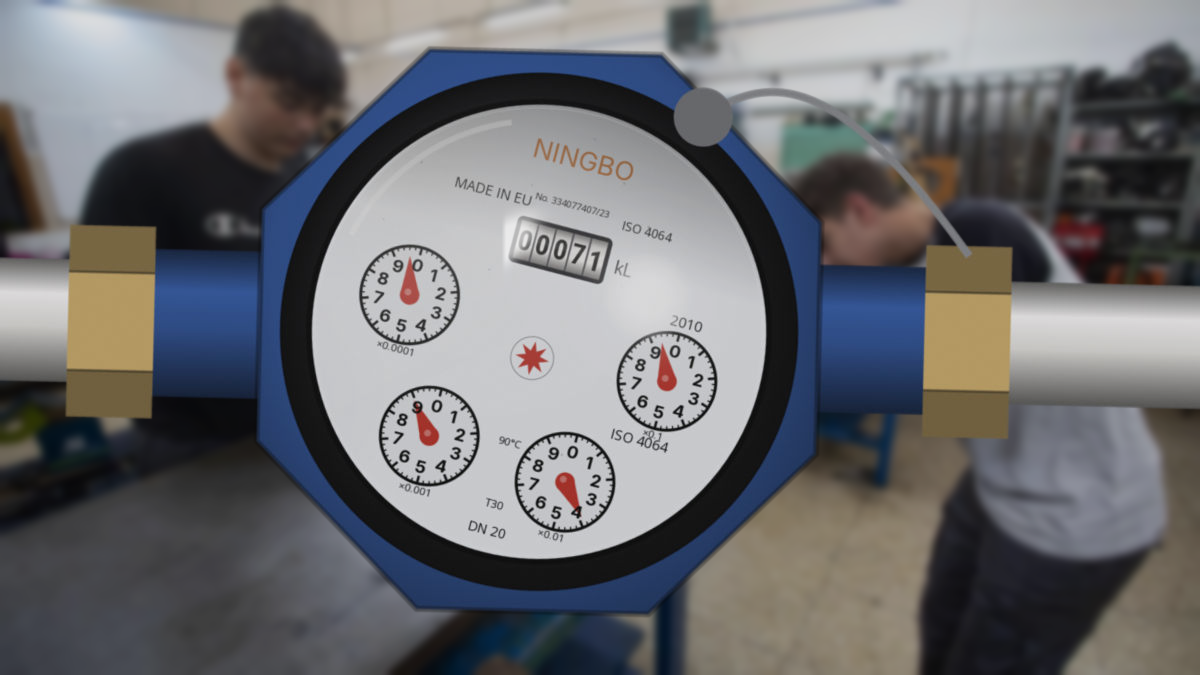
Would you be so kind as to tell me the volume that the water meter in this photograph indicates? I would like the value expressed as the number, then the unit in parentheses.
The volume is 70.9389 (kL)
